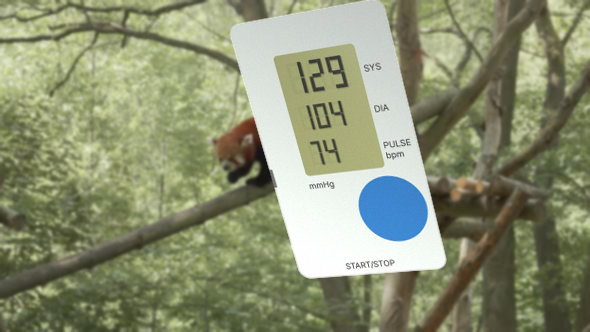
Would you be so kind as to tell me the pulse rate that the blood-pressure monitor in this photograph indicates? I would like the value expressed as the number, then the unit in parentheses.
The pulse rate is 74 (bpm)
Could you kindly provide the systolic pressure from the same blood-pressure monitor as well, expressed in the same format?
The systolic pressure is 129 (mmHg)
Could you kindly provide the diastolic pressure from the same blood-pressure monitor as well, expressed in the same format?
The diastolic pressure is 104 (mmHg)
